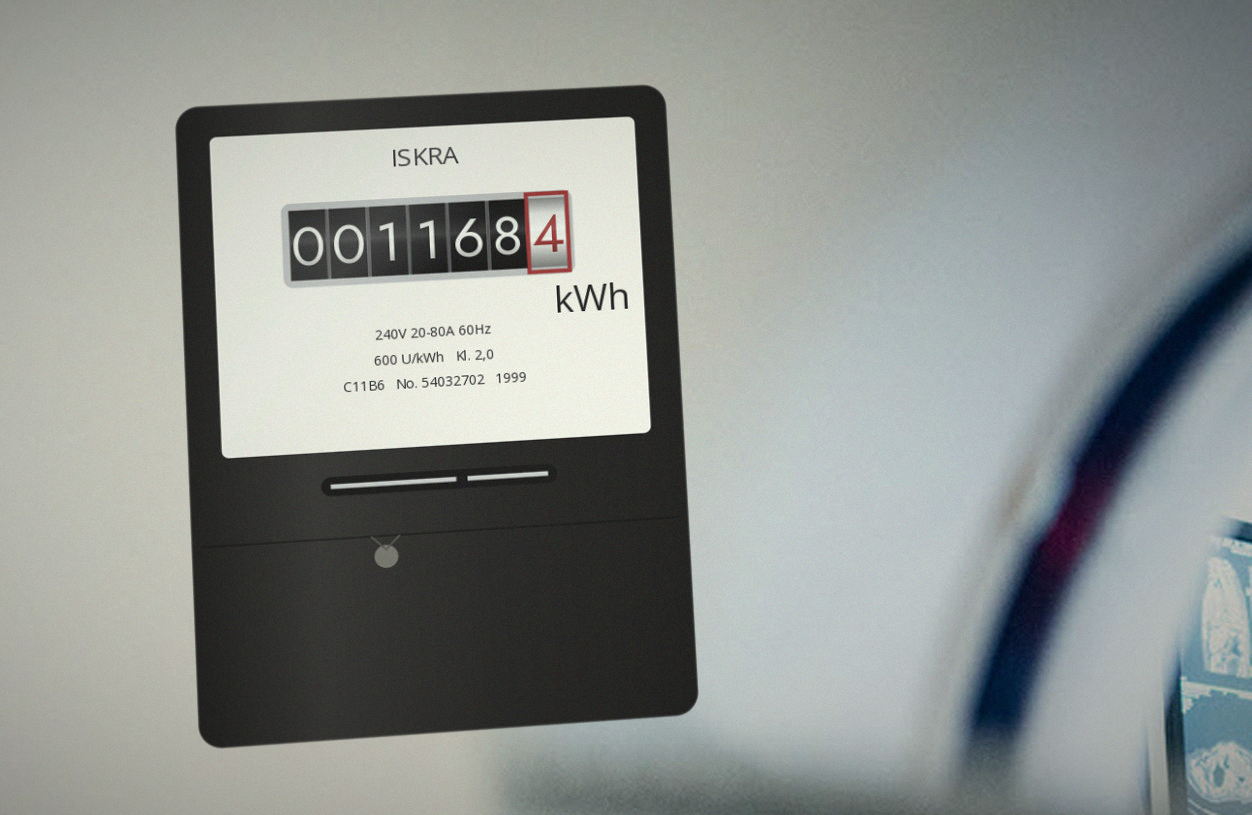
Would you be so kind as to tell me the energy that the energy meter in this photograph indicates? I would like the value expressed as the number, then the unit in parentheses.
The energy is 1168.4 (kWh)
